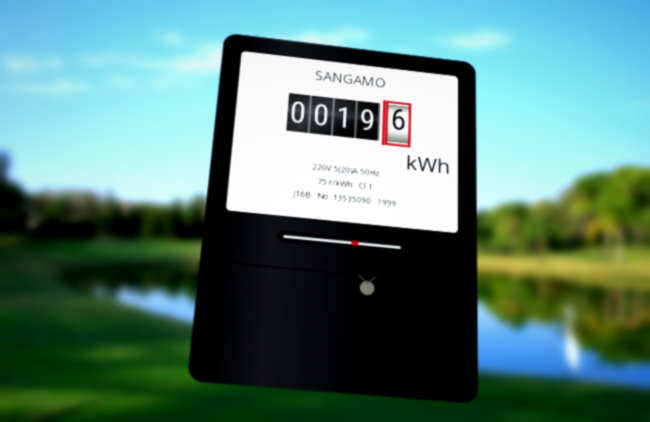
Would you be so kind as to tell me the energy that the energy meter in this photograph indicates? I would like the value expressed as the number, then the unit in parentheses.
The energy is 19.6 (kWh)
